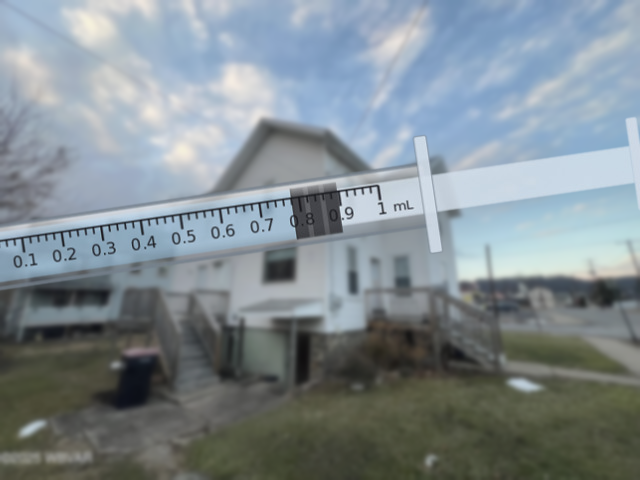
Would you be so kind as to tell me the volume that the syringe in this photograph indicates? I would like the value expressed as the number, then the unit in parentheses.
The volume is 0.78 (mL)
